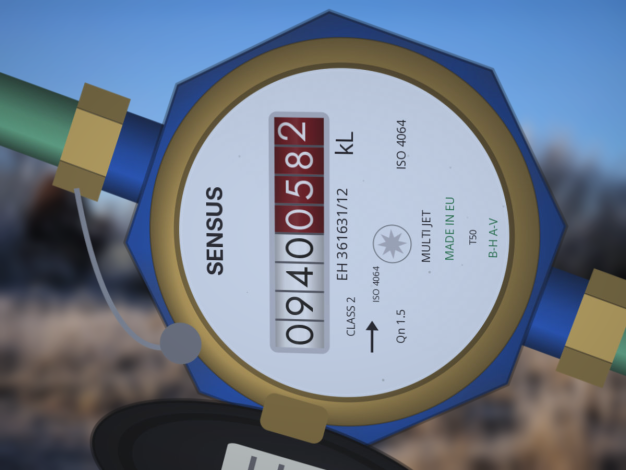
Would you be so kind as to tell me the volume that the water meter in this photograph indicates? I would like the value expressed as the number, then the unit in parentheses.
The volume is 940.0582 (kL)
